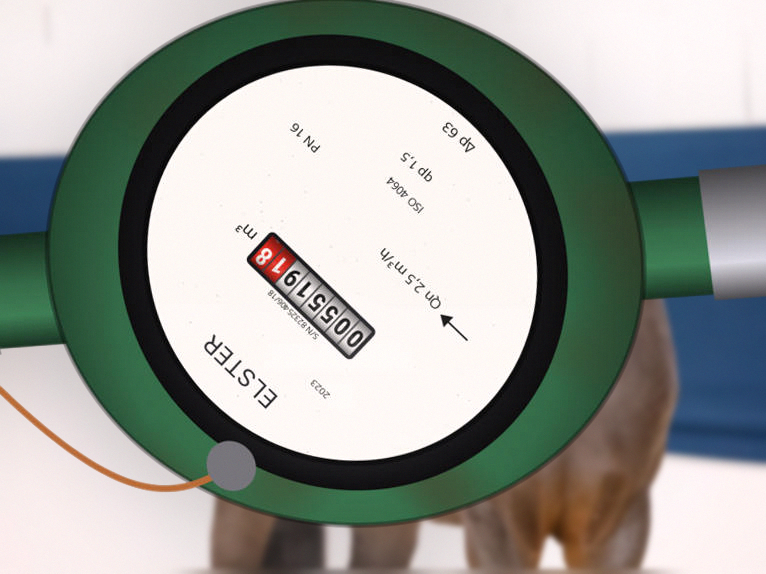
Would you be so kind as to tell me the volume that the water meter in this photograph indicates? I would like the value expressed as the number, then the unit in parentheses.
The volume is 5519.18 (m³)
